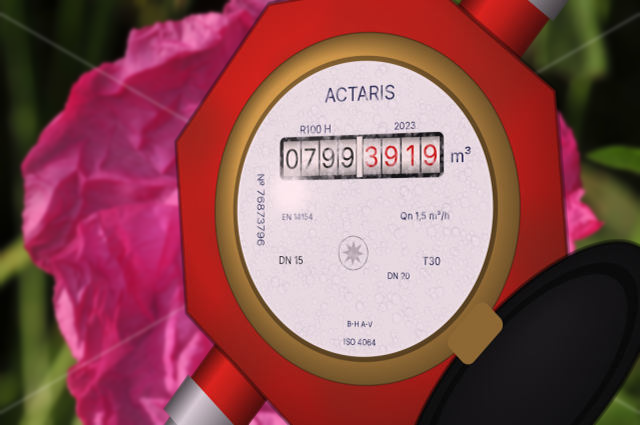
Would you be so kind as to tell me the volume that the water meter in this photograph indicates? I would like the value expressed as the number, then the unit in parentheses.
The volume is 799.3919 (m³)
